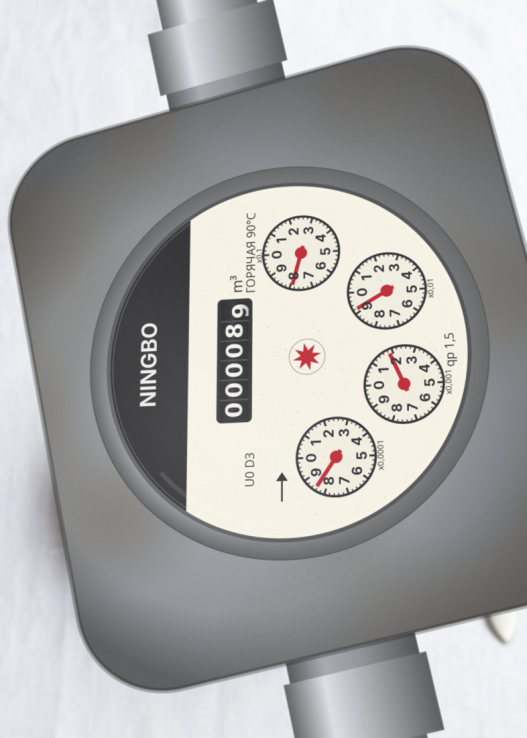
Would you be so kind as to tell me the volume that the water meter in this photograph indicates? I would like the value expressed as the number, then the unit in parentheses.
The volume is 88.7918 (m³)
